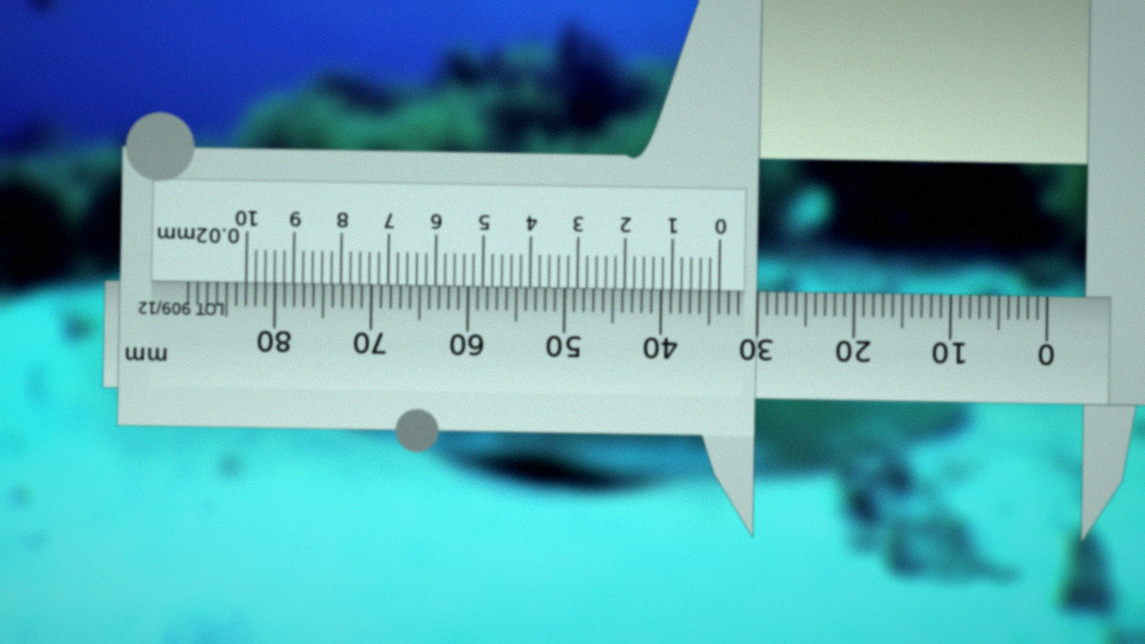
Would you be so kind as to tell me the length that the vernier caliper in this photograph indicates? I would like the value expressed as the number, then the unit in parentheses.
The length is 34.0 (mm)
